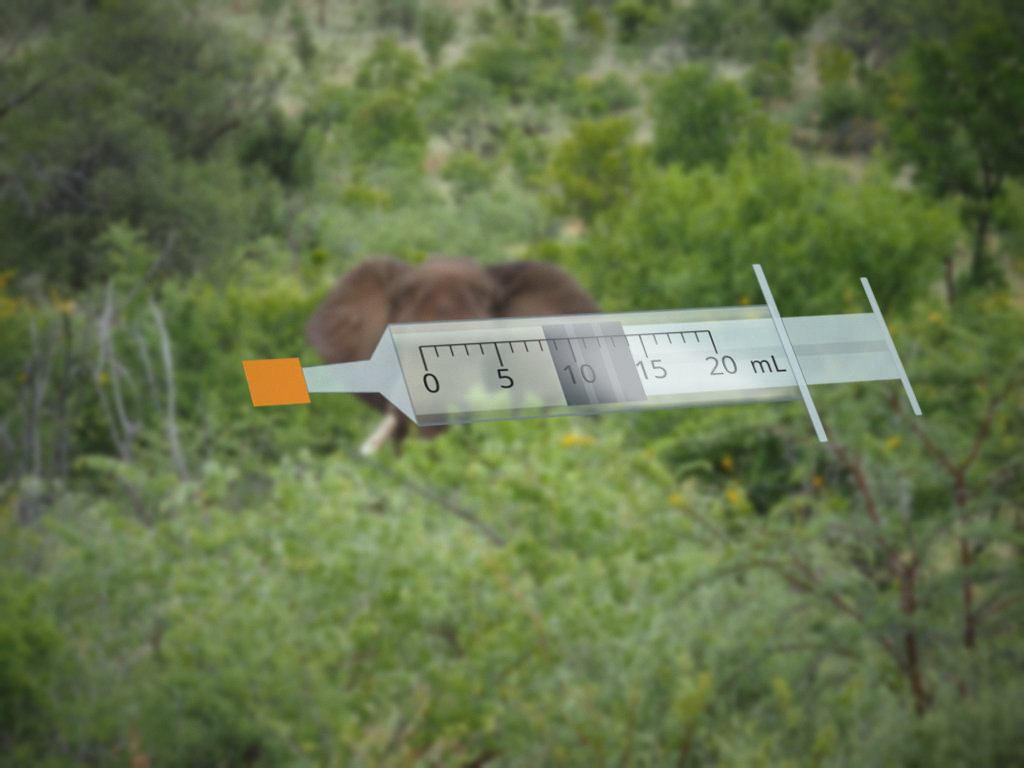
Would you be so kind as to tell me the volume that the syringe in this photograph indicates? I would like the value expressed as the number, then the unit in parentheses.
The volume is 8.5 (mL)
